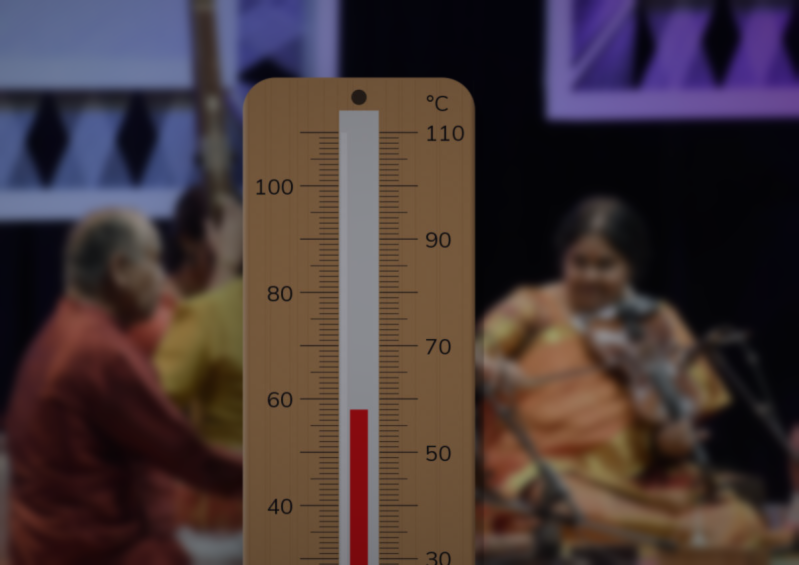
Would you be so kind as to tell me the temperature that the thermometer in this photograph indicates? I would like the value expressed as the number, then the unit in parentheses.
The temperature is 58 (°C)
